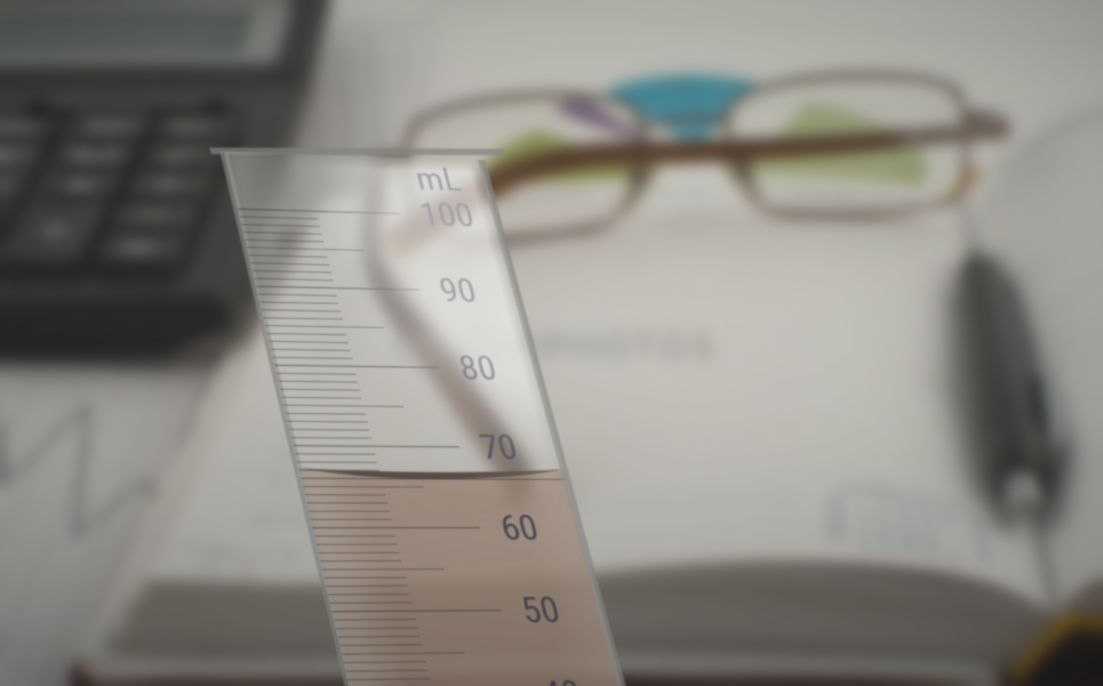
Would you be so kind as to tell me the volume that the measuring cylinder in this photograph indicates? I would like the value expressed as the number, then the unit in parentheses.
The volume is 66 (mL)
